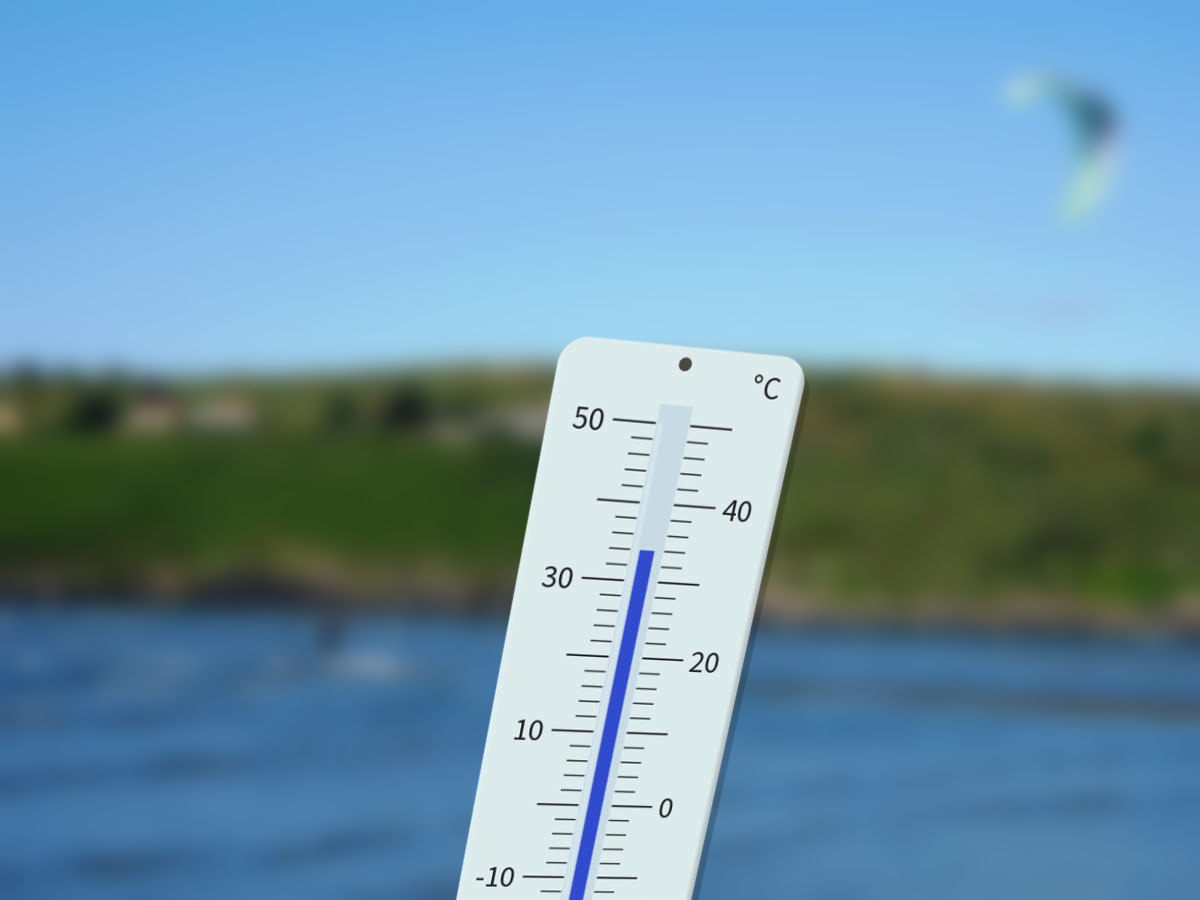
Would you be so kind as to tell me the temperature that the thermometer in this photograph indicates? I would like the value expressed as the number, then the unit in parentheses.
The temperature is 34 (°C)
